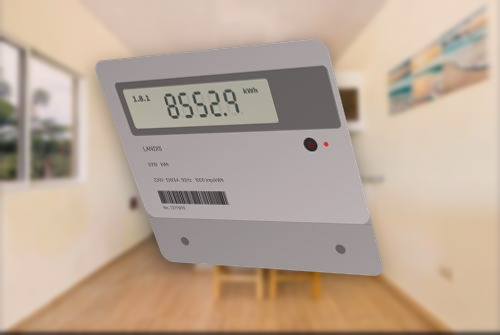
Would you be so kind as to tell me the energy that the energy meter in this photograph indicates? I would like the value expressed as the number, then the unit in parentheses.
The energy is 8552.9 (kWh)
